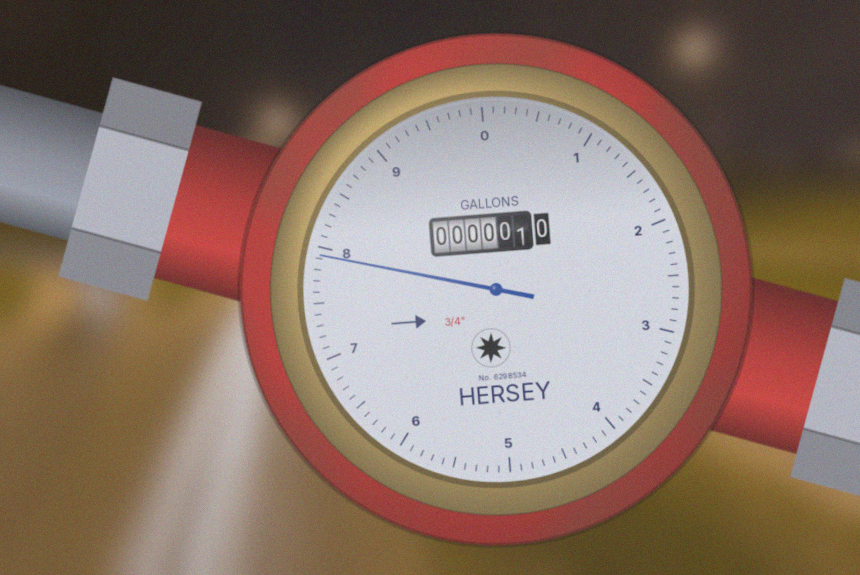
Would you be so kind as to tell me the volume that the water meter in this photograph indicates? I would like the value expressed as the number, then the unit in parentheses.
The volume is 7.9 (gal)
